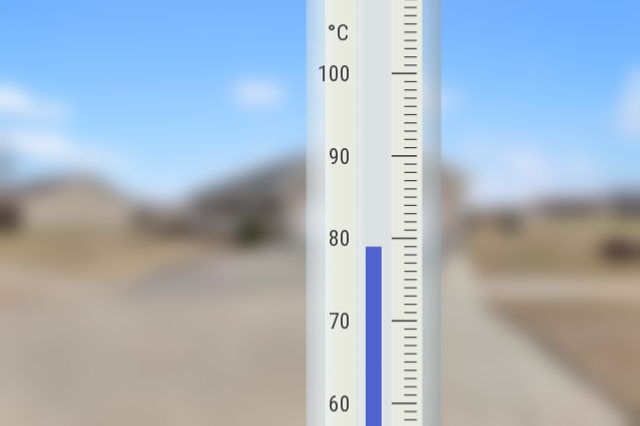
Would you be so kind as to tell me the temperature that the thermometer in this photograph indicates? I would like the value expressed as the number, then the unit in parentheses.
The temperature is 79 (°C)
